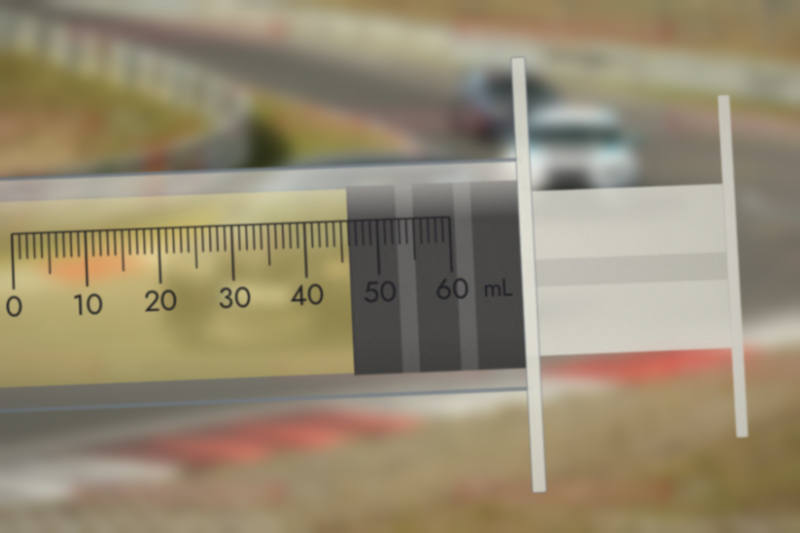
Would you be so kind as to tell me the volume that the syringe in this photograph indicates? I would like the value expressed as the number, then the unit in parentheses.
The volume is 46 (mL)
